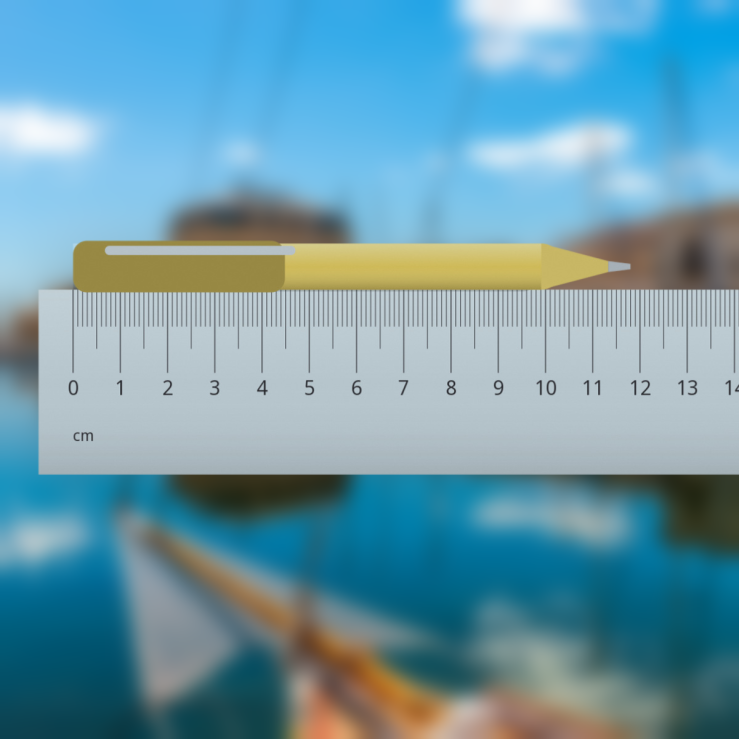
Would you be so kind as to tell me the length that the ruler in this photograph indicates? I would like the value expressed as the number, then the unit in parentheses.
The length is 11.8 (cm)
